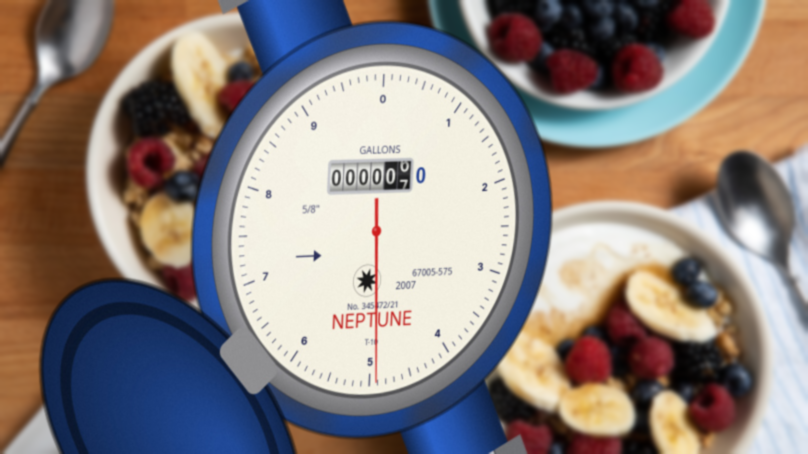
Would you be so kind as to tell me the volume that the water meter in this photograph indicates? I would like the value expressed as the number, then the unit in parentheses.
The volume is 64.9 (gal)
